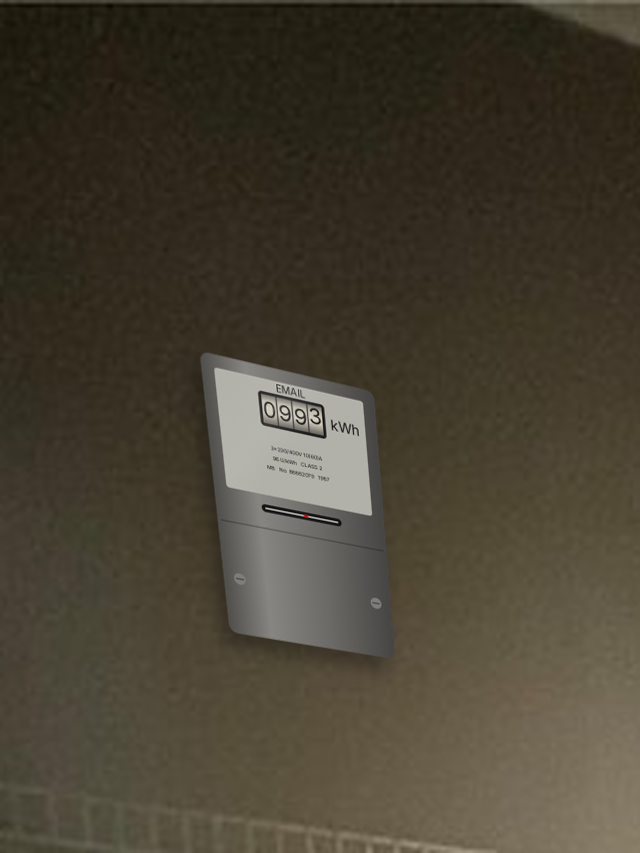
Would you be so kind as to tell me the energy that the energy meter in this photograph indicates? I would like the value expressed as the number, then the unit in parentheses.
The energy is 993 (kWh)
